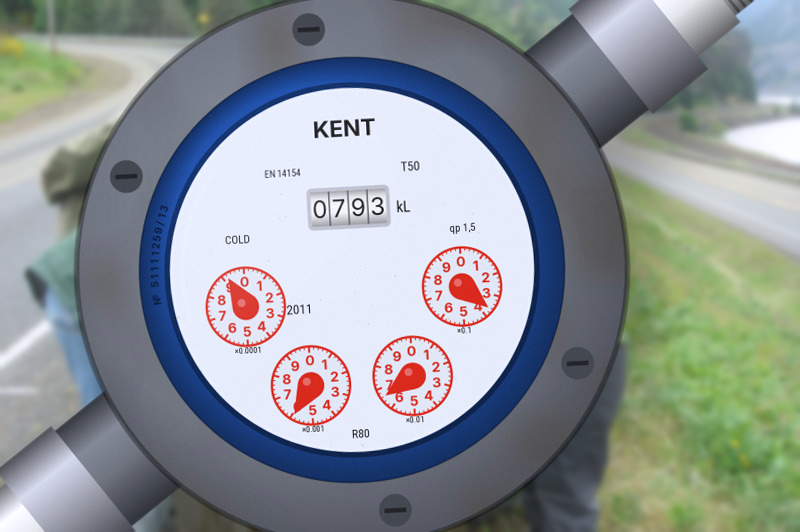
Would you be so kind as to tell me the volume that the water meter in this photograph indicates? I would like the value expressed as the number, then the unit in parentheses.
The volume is 793.3659 (kL)
